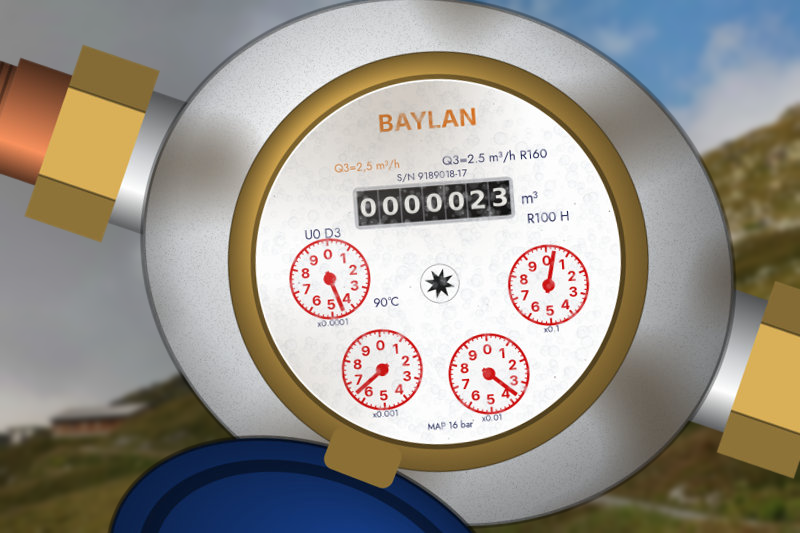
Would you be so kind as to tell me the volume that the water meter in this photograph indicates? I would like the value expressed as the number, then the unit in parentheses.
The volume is 23.0364 (m³)
